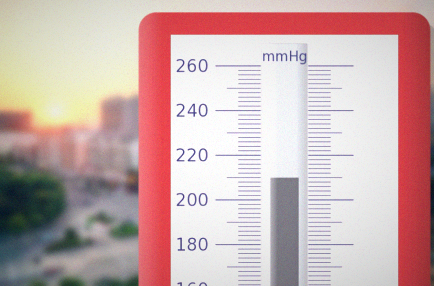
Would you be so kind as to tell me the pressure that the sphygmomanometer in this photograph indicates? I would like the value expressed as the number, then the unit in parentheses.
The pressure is 210 (mmHg)
